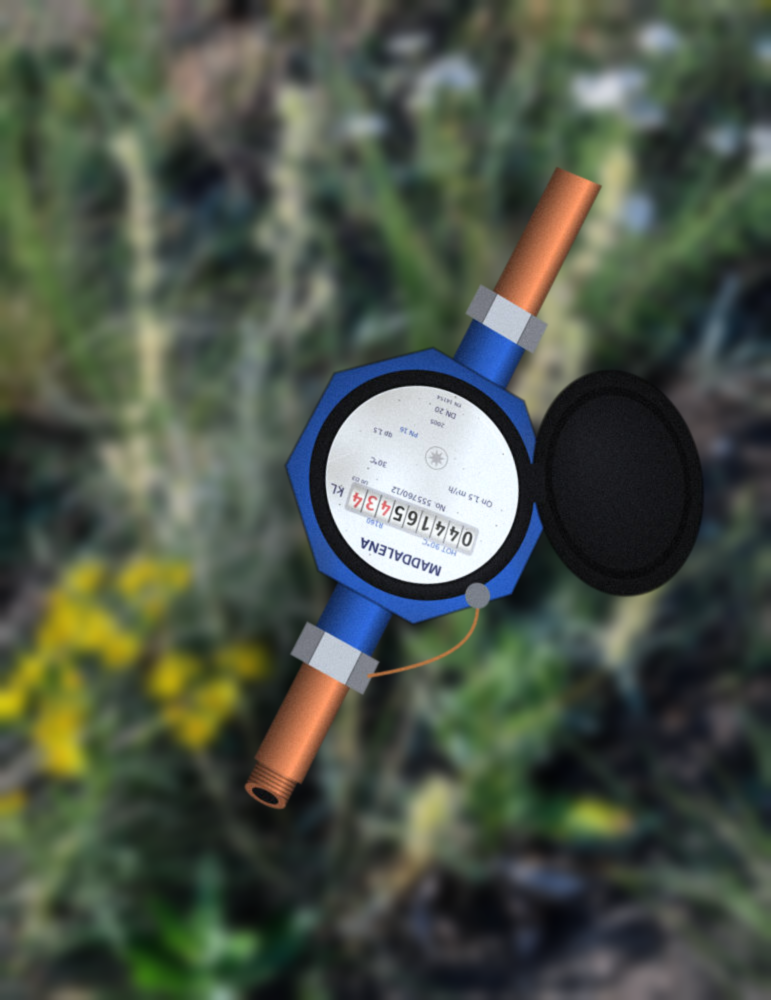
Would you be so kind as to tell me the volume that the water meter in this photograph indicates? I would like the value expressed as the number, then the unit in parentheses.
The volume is 44165.434 (kL)
